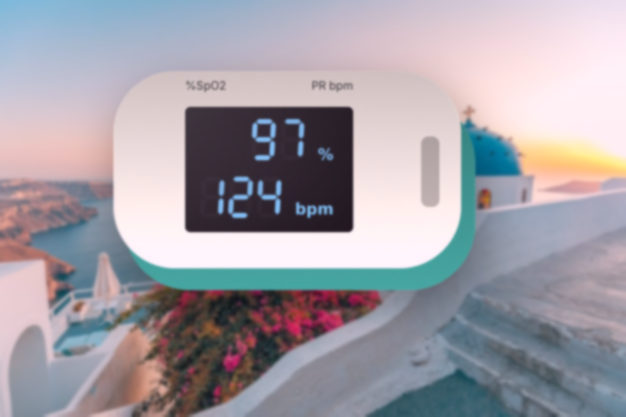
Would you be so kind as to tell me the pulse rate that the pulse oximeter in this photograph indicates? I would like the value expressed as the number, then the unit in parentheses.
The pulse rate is 124 (bpm)
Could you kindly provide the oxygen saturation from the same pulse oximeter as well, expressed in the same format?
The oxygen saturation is 97 (%)
